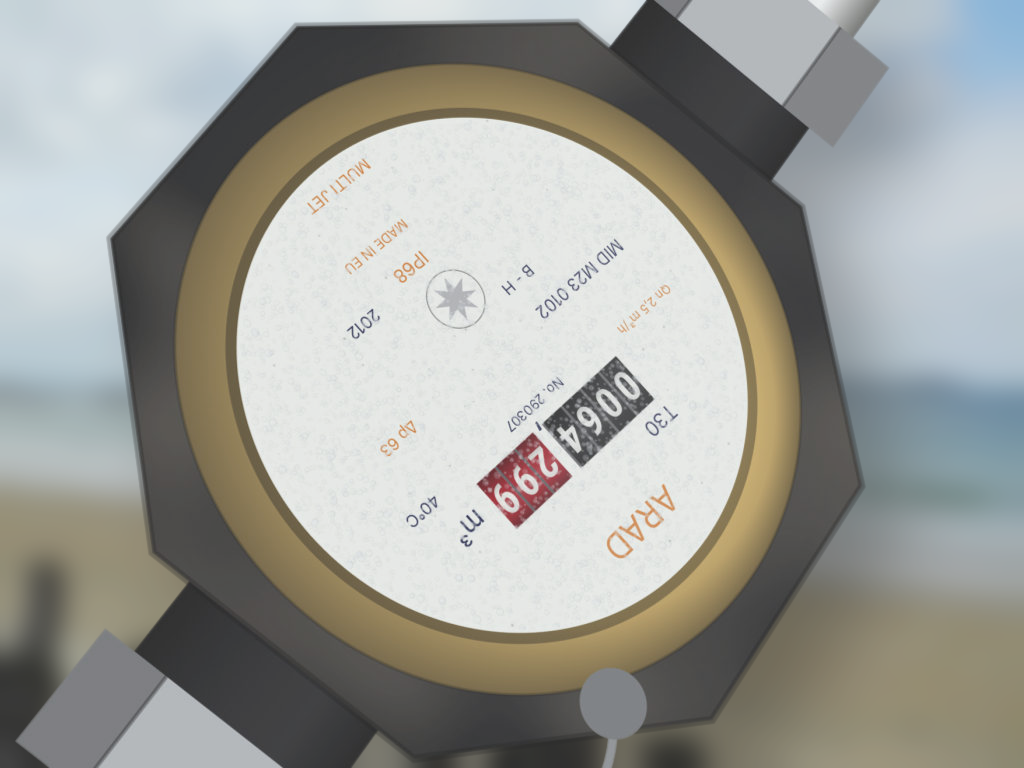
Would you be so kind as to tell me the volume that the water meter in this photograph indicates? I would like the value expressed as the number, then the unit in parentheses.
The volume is 64.299 (m³)
